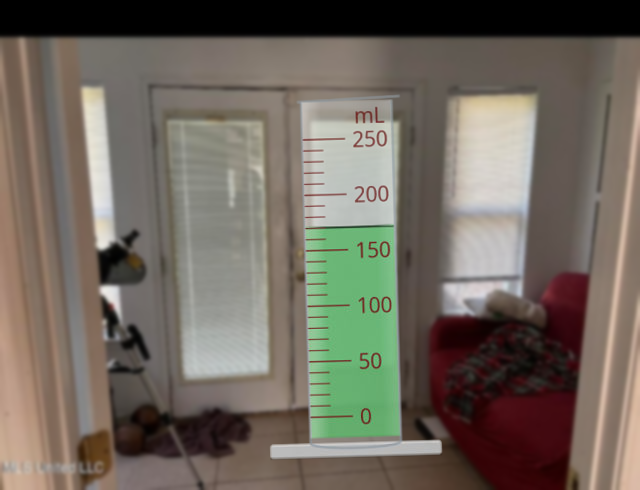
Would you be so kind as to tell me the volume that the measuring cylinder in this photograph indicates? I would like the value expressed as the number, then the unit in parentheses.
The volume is 170 (mL)
